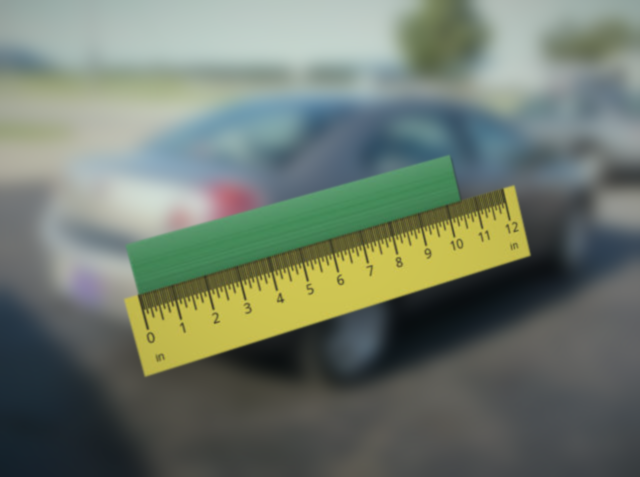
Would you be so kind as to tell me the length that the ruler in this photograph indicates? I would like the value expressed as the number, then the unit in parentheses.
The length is 10.5 (in)
